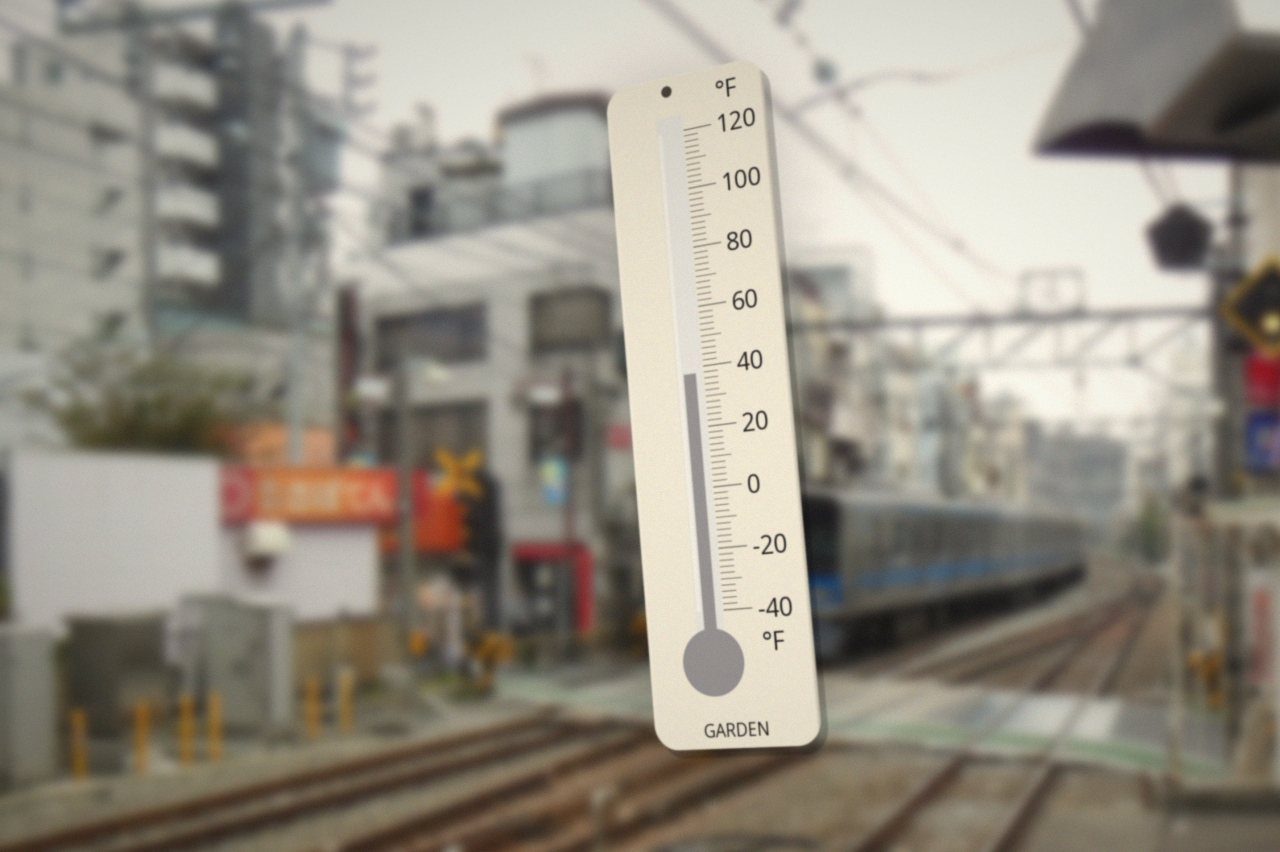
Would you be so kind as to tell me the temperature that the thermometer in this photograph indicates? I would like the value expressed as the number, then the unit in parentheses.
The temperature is 38 (°F)
